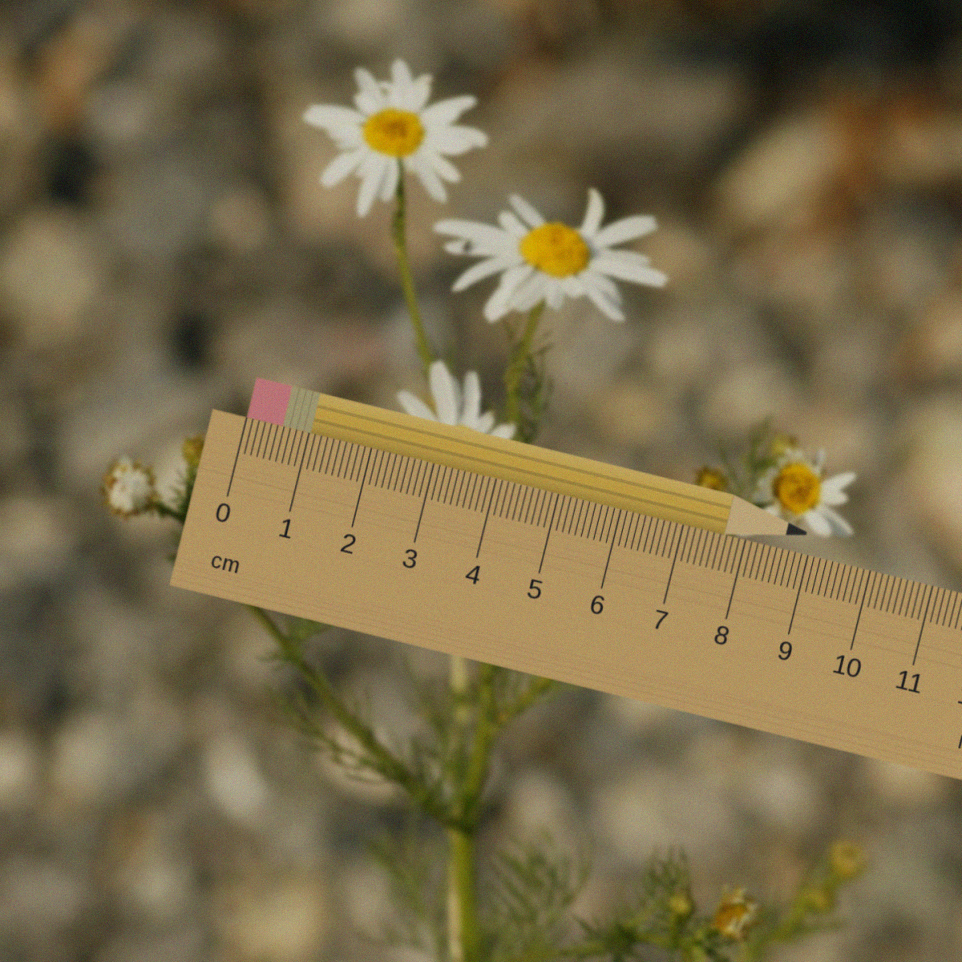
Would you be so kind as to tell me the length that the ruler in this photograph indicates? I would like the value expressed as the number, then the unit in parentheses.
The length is 8.9 (cm)
